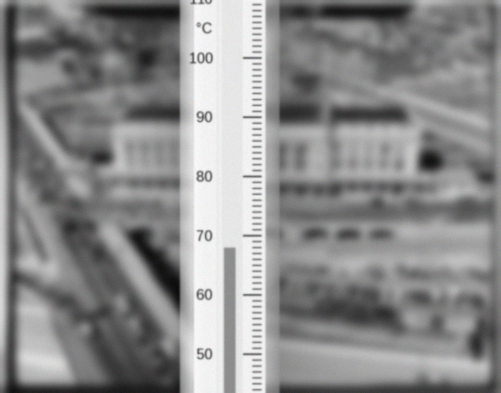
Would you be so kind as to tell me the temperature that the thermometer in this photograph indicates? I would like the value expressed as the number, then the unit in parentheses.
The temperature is 68 (°C)
